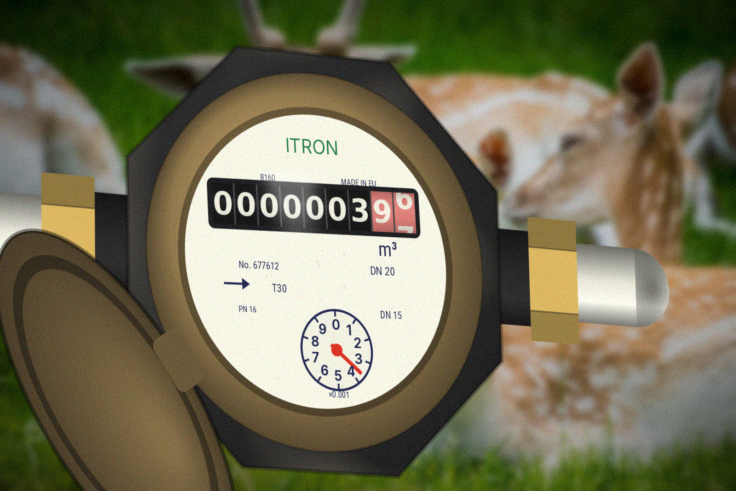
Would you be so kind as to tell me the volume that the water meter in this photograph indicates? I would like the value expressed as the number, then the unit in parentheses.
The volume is 3.963 (m³)
